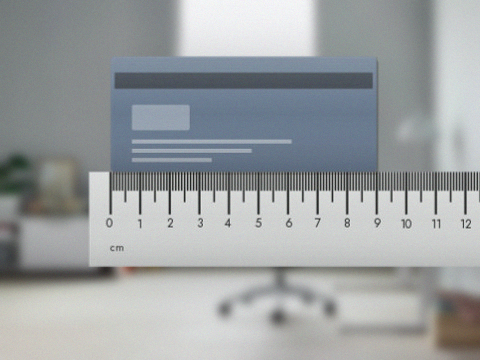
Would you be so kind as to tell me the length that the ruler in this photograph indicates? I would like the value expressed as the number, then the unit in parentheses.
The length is 9 (cm)
